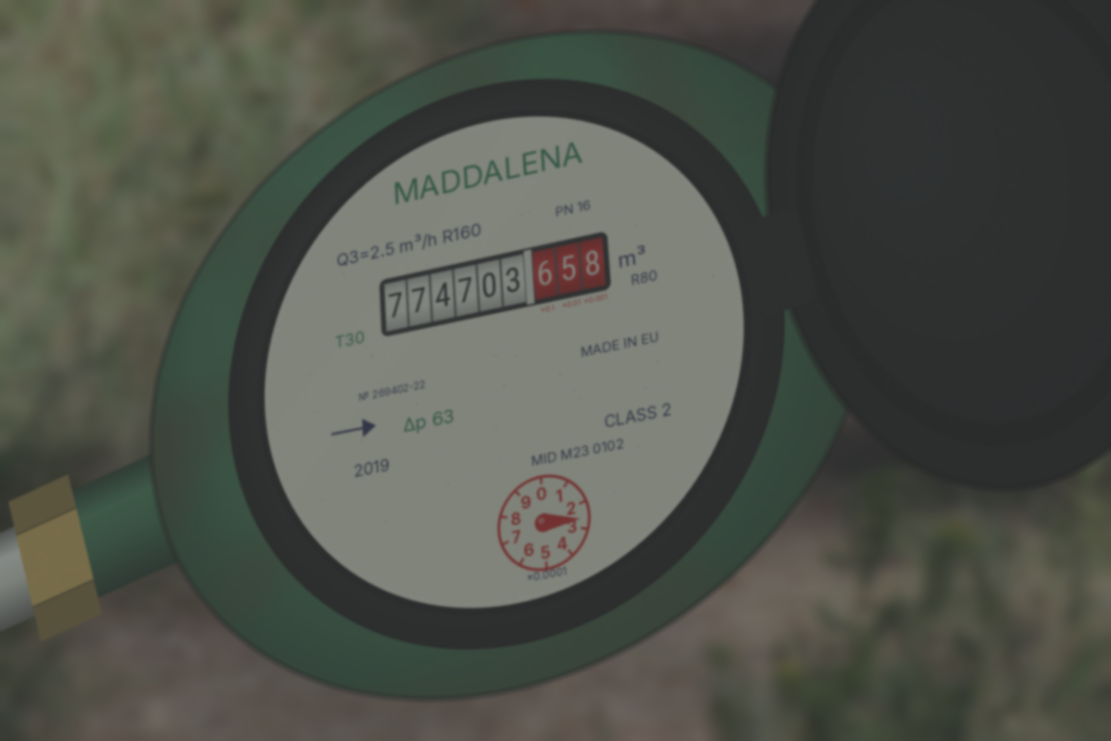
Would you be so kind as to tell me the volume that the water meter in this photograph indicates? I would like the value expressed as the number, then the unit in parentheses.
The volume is 774703.6582 (m³)
